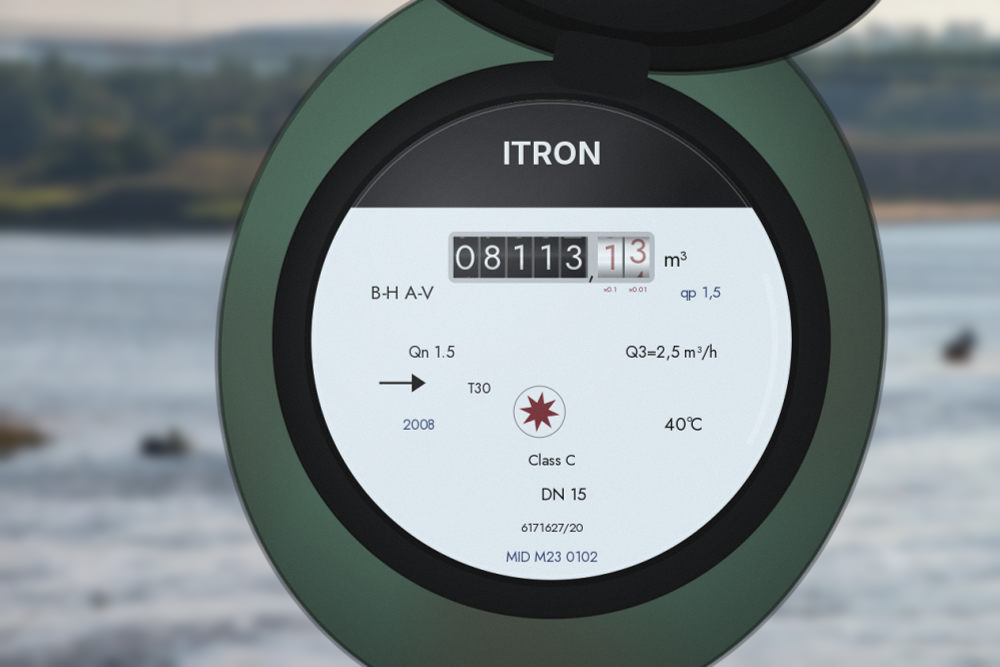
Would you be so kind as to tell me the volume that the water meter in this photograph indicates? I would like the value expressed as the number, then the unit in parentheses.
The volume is 8113.13 (m³)
